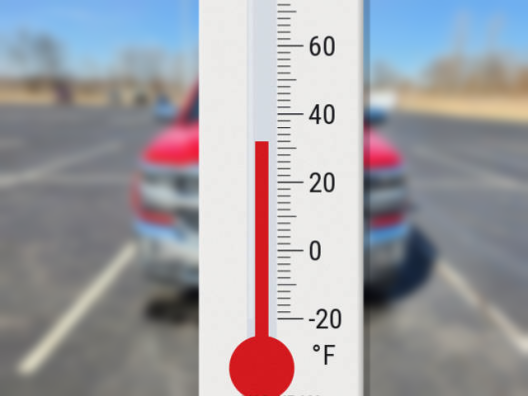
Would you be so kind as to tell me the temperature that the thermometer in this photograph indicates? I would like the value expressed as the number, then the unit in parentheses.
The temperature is 32 (°F)
